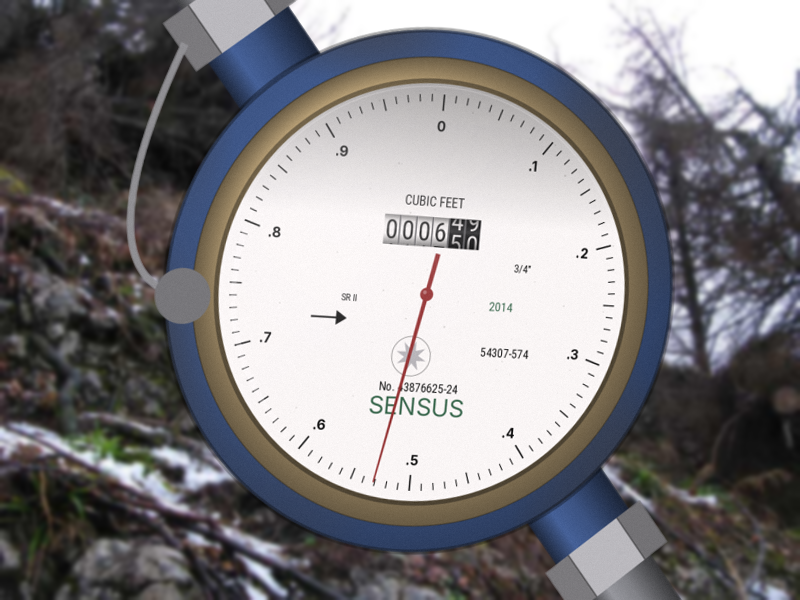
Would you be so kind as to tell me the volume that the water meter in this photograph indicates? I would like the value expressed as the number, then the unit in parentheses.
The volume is 649.53 (ft³)
